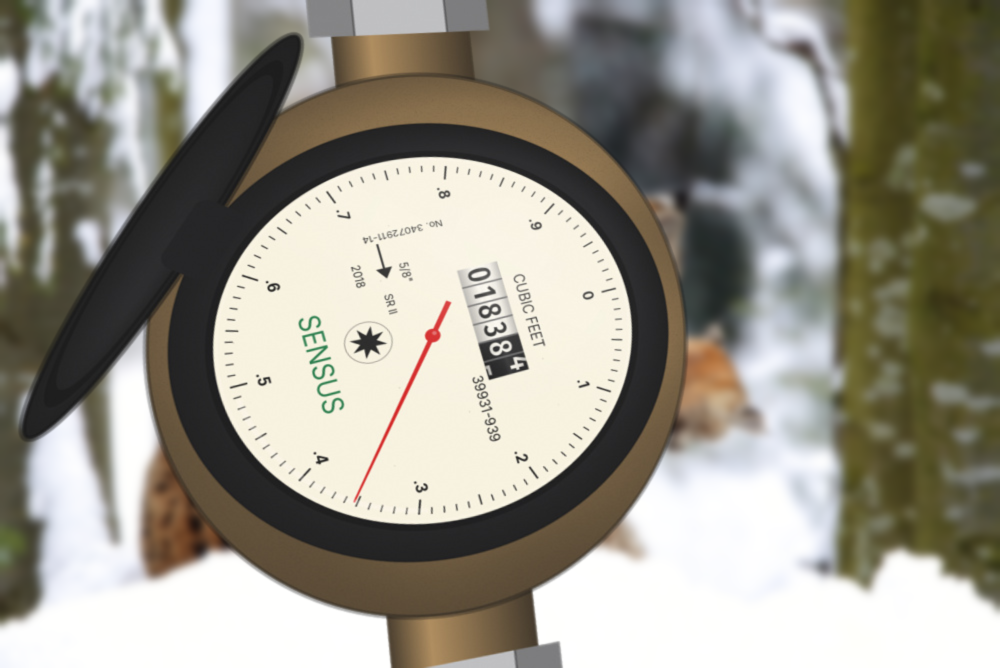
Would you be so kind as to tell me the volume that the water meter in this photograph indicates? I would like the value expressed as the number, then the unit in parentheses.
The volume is 18384.35 (ft³)
